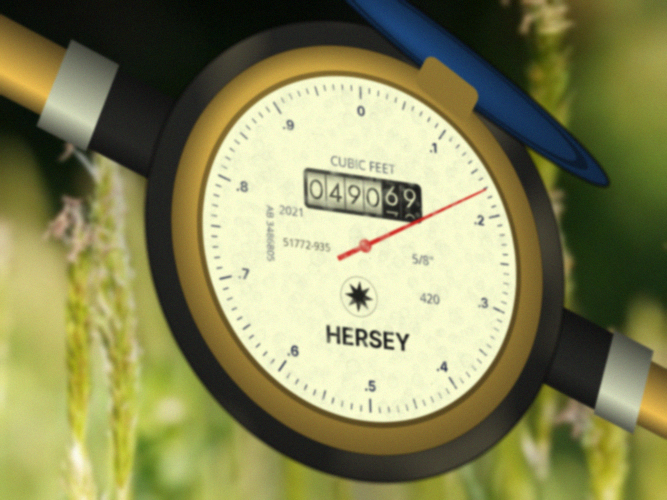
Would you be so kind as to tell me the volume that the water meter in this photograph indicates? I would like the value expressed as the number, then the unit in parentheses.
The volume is 49069.17 (ft³)
